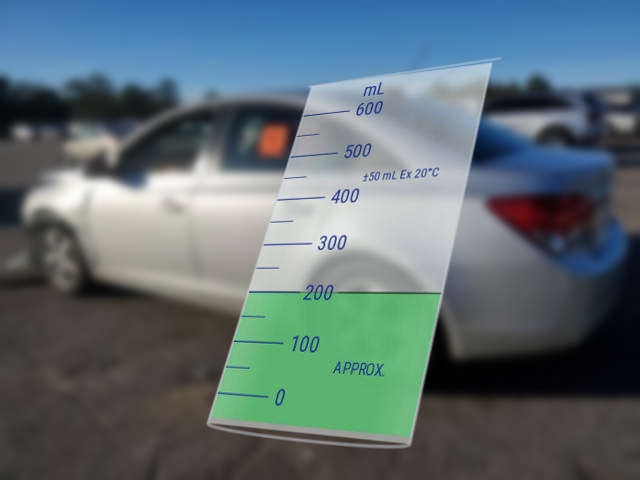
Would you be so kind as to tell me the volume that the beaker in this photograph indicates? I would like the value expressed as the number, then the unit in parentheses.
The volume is 200 (mL)
